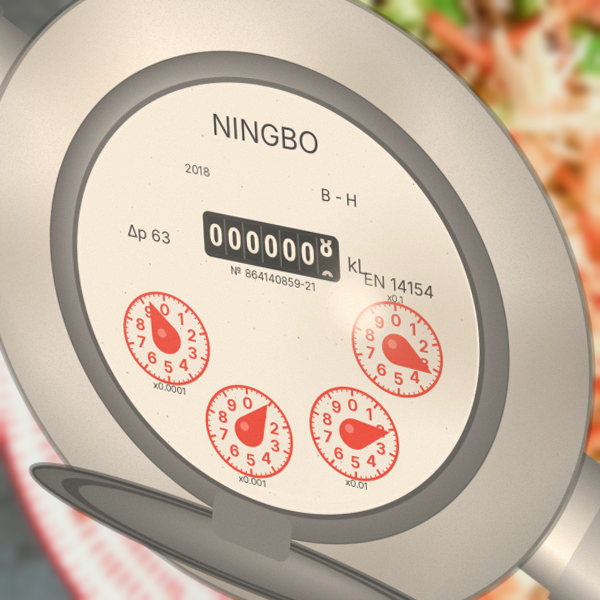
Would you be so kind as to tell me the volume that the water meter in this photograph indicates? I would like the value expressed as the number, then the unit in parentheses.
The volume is 8.3209 (kL)
